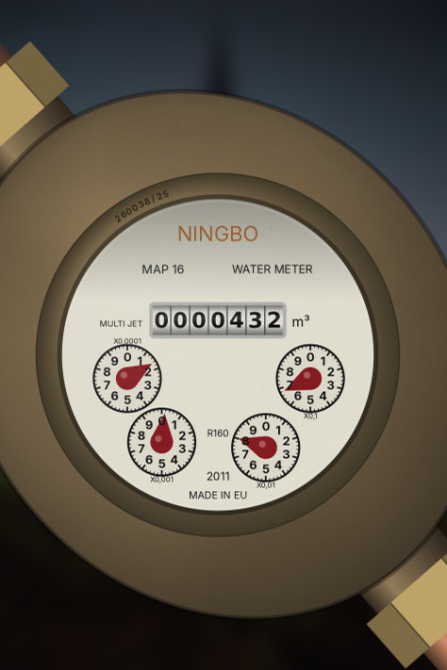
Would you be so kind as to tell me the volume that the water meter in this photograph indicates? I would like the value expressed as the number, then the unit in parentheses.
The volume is 432.6801 (m³)
